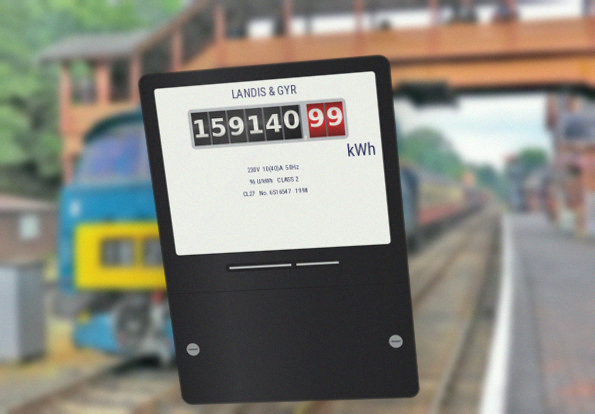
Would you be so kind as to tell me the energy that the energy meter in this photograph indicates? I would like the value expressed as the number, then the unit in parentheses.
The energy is 159140.99 (kWh)
